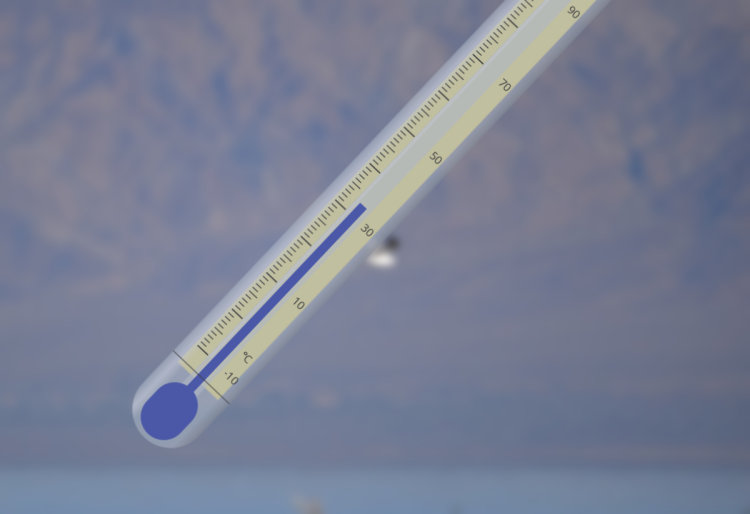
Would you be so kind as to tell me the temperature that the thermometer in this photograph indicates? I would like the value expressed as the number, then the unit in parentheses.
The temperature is 33 (°C)
